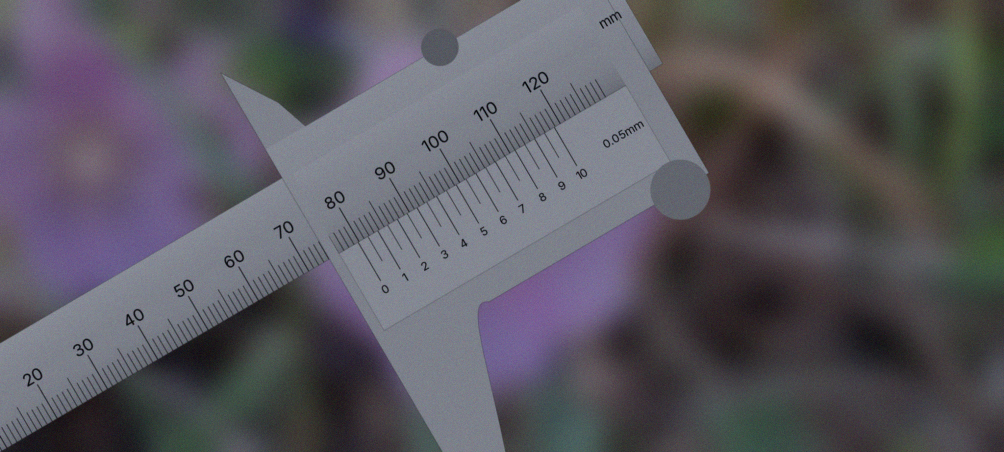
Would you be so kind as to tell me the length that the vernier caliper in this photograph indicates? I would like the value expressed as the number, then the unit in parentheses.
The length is 79.8 (mm)
